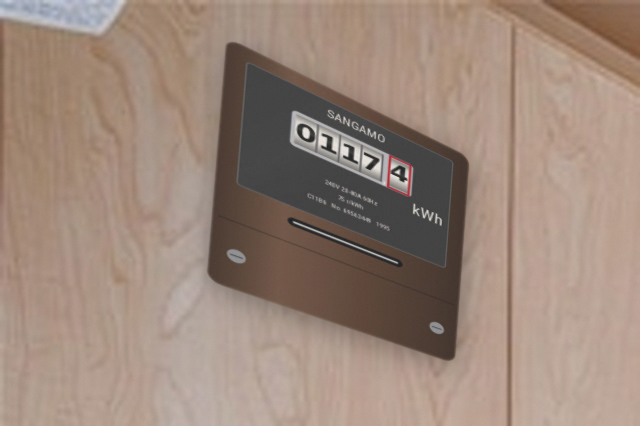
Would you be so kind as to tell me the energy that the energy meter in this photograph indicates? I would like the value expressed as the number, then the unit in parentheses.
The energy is 117.4 (kWh)
